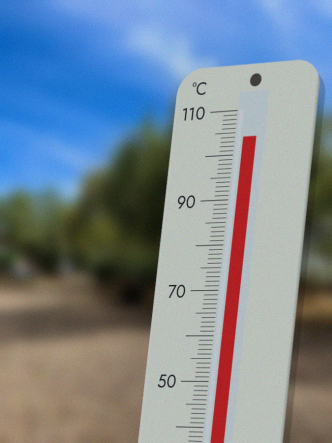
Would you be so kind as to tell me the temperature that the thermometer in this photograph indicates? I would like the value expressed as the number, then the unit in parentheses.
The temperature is 104 (°C)
